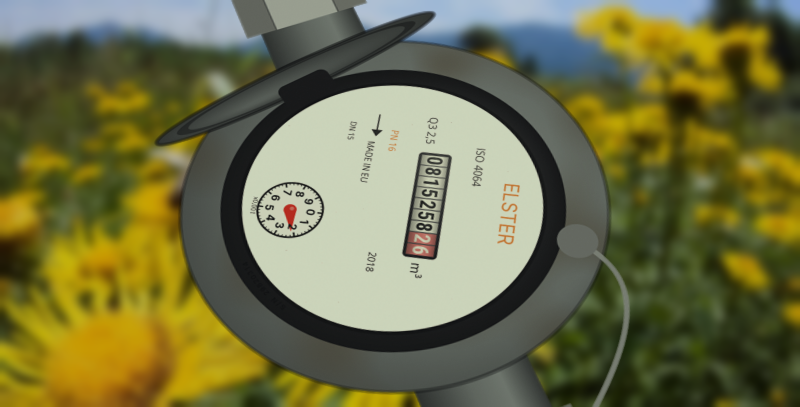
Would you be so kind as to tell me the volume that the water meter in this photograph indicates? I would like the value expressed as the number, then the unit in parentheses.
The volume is 815258.262 (m³)
